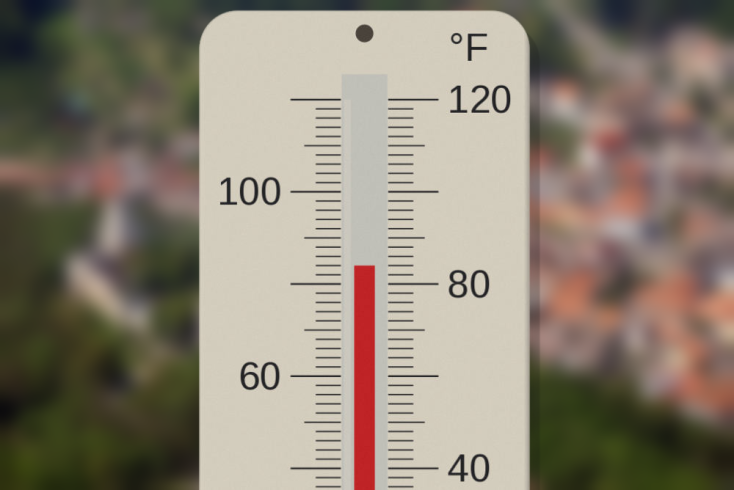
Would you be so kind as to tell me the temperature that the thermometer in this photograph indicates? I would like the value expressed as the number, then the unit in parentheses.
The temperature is 84 (°F)
